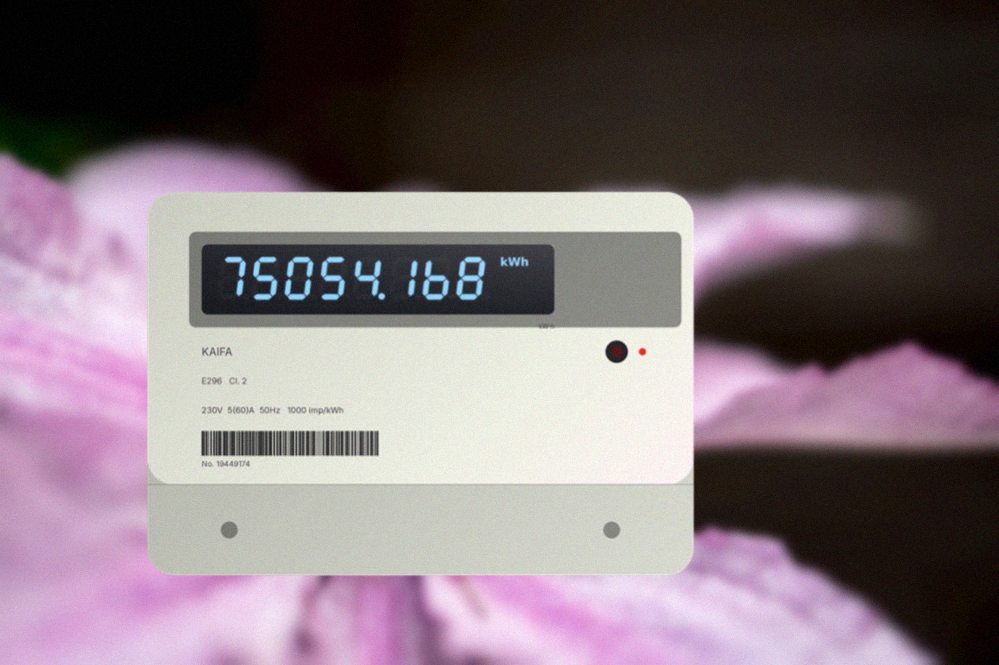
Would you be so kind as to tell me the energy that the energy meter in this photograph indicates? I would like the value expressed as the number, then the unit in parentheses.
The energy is 75054.168 (kWh)
